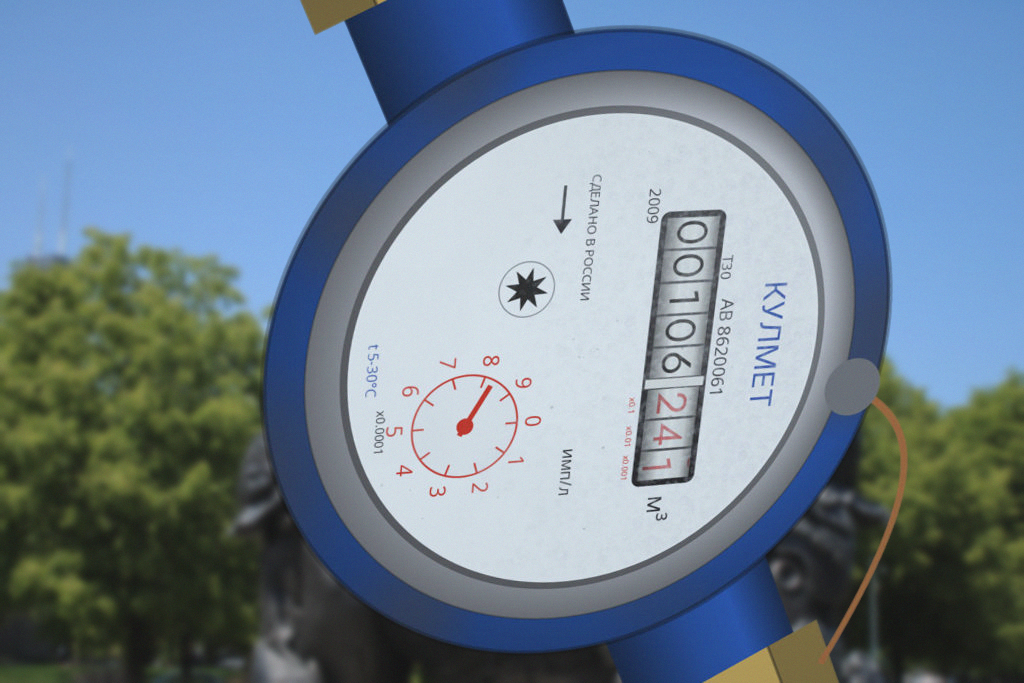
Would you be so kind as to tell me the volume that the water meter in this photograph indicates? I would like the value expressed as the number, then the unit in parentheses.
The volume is 106.2408 (m³)
